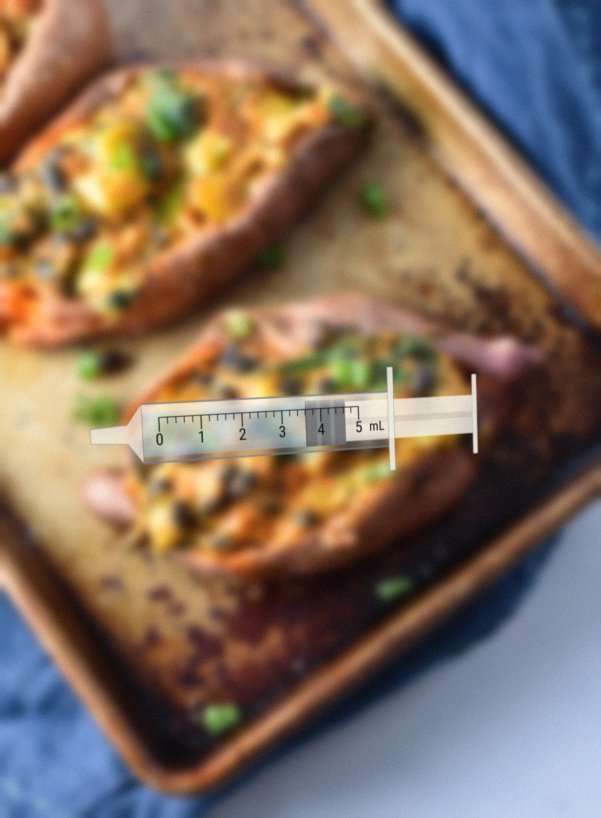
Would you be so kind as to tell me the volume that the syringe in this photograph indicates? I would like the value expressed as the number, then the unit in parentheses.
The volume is 3.6 (mL)
